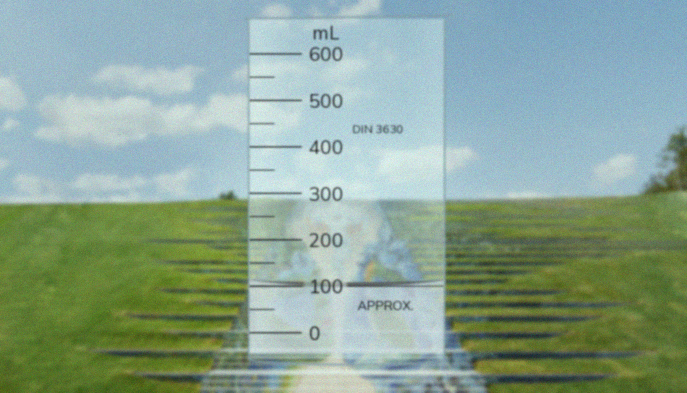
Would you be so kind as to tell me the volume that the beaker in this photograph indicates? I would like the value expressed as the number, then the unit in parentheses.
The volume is 100 (mL)
